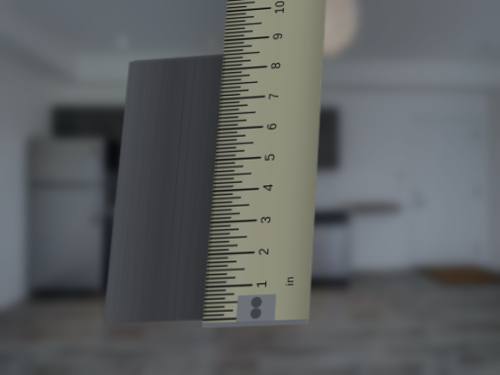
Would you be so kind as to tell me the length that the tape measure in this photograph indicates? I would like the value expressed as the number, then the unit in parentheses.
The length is 8.5 (in)
